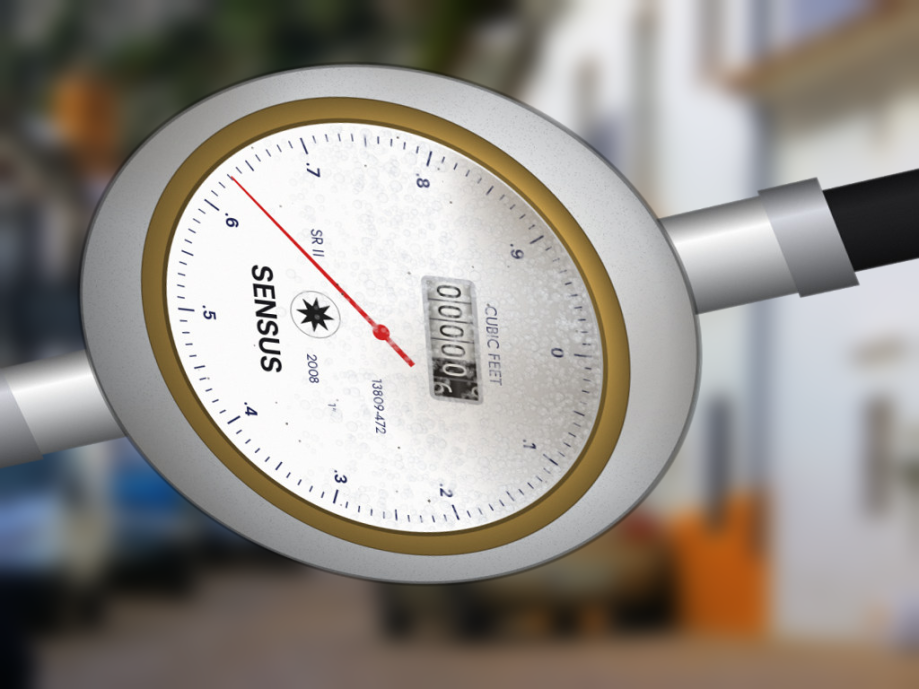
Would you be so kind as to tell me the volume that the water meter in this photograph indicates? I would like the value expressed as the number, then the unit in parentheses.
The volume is 5.63 (ft³)
